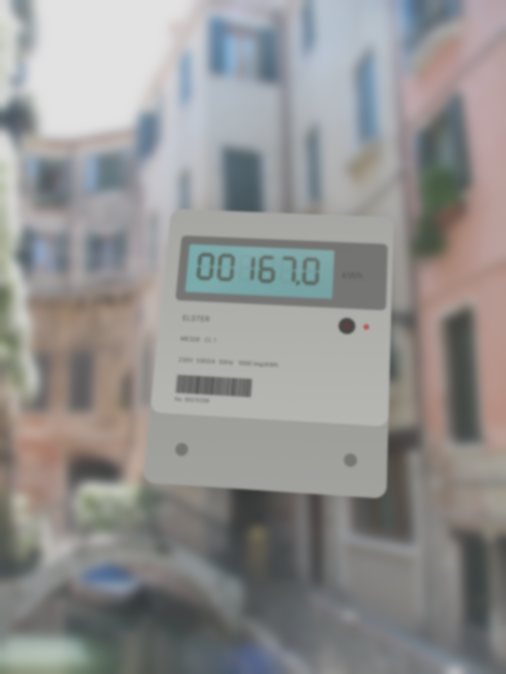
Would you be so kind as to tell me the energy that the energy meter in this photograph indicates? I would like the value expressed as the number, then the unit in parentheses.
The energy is 167.0 (kWh)
